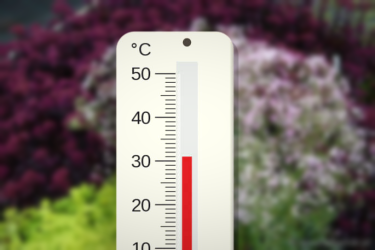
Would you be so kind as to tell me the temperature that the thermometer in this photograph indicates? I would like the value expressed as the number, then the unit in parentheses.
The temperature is 31 (°C)
